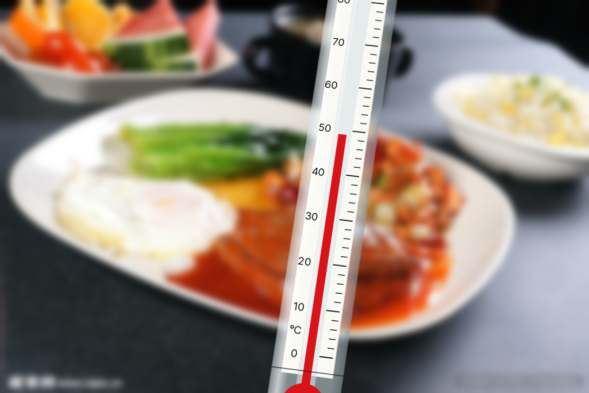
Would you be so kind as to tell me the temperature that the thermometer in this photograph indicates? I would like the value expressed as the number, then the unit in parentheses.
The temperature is 49 (°C)
